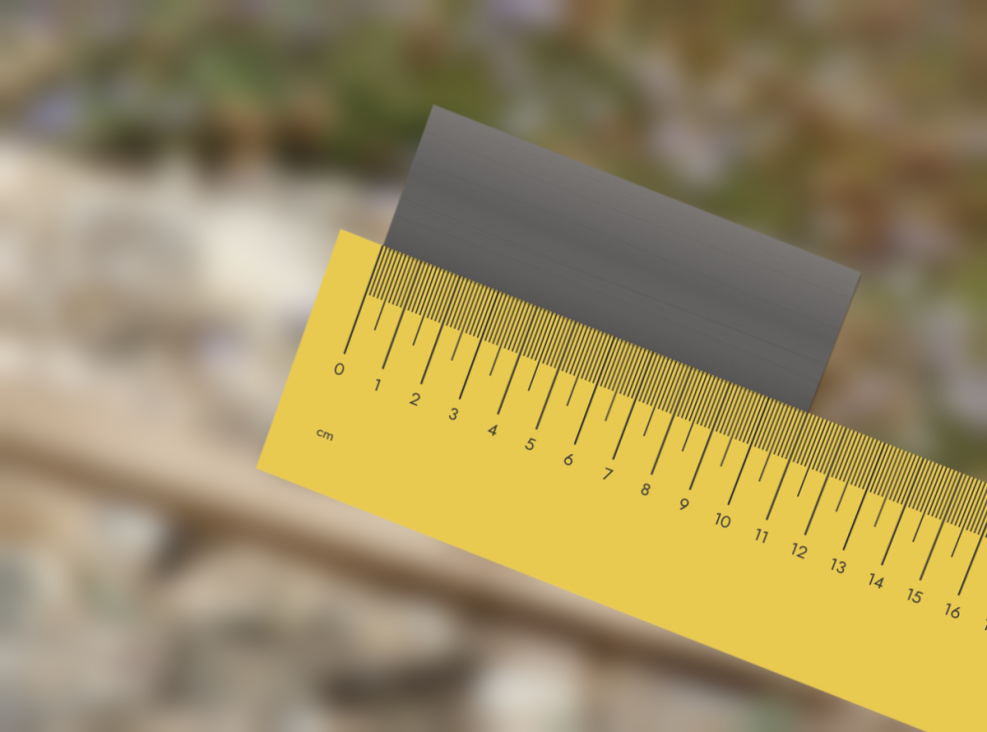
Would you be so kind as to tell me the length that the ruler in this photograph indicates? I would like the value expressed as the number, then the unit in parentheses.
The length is 11 (cm)
